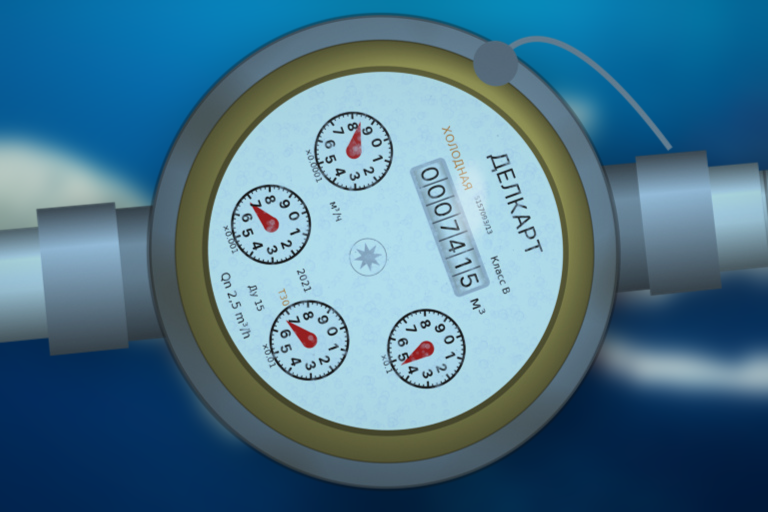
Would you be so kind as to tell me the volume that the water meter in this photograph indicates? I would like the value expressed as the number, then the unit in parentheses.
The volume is 7415.4668 (m³)
